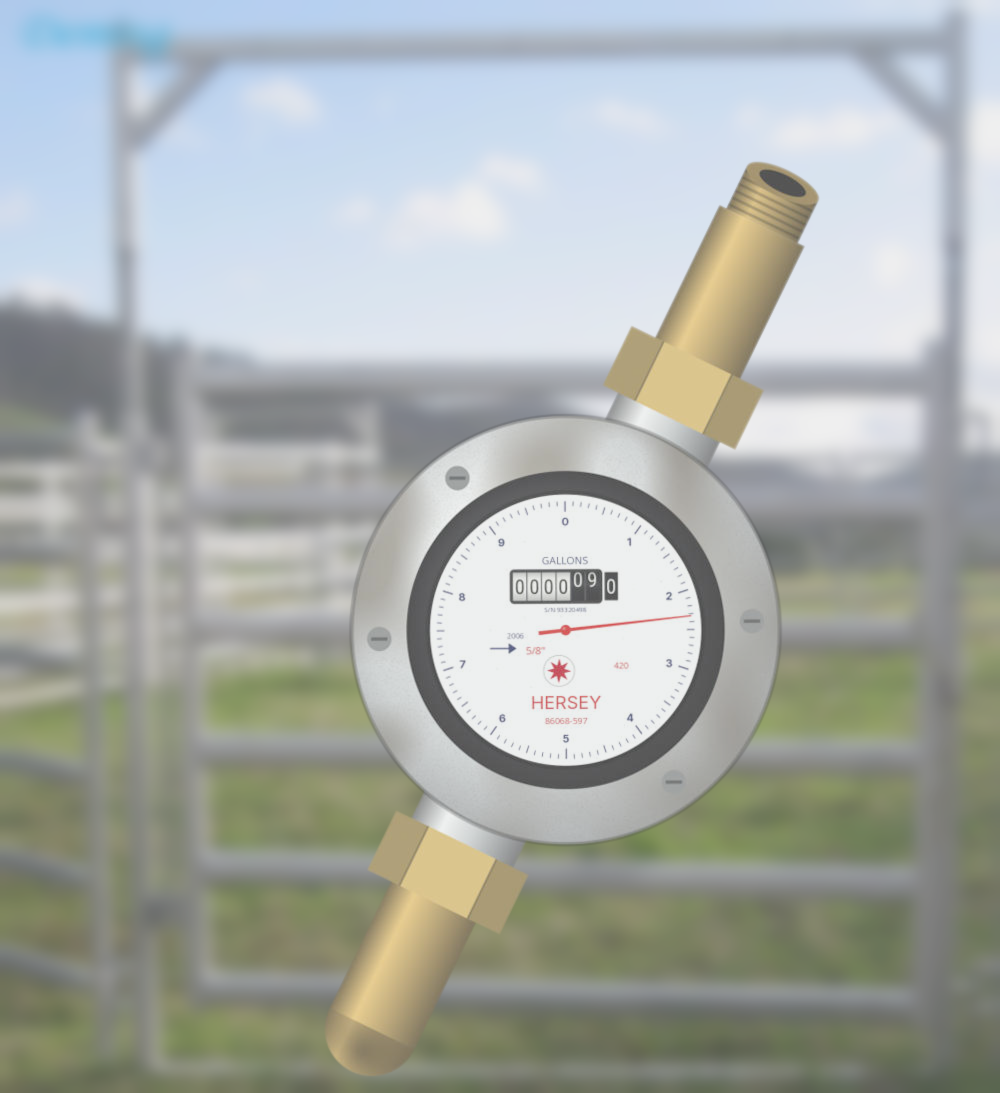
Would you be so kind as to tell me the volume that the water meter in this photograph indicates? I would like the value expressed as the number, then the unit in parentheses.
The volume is 92.3 (gal)
